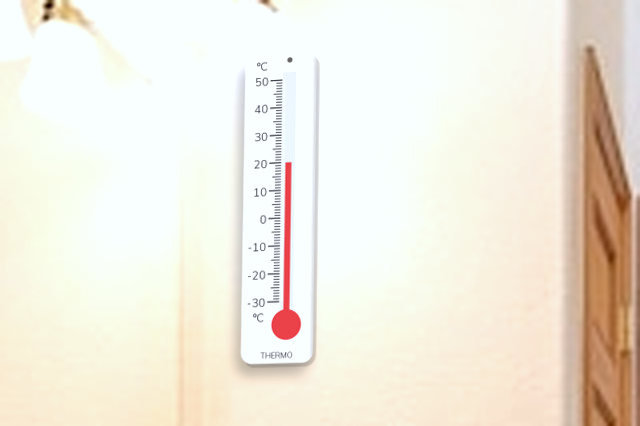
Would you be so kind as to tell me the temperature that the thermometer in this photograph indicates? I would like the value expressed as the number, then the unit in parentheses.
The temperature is 20 (°C)
